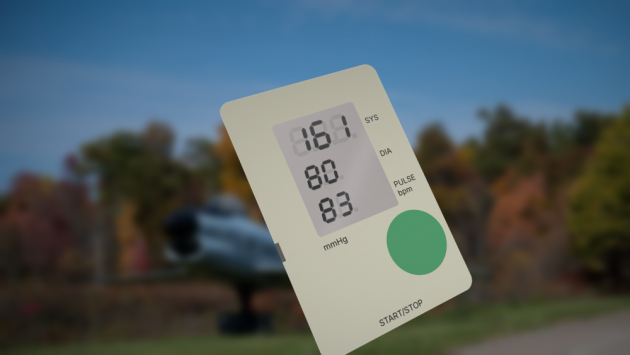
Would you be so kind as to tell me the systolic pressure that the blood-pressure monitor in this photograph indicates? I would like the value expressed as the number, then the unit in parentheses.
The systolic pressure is 161 (mmHg)
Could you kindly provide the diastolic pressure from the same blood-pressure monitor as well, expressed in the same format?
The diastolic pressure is 80 (mmHg)
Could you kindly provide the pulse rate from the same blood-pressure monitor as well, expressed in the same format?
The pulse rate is 83 (bpm)
